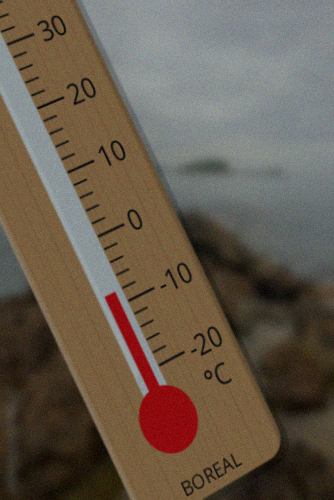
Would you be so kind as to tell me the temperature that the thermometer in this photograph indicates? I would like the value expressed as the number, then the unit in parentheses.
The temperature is -8 (°C)
